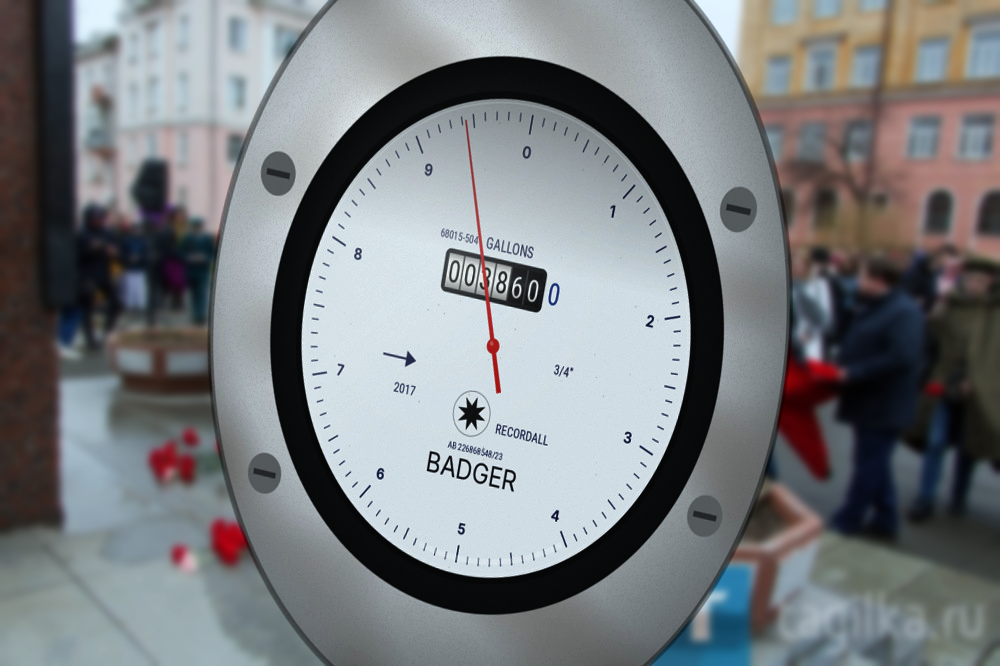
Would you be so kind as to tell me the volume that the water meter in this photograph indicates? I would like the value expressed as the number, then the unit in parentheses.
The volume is 38599.4 (gal)
